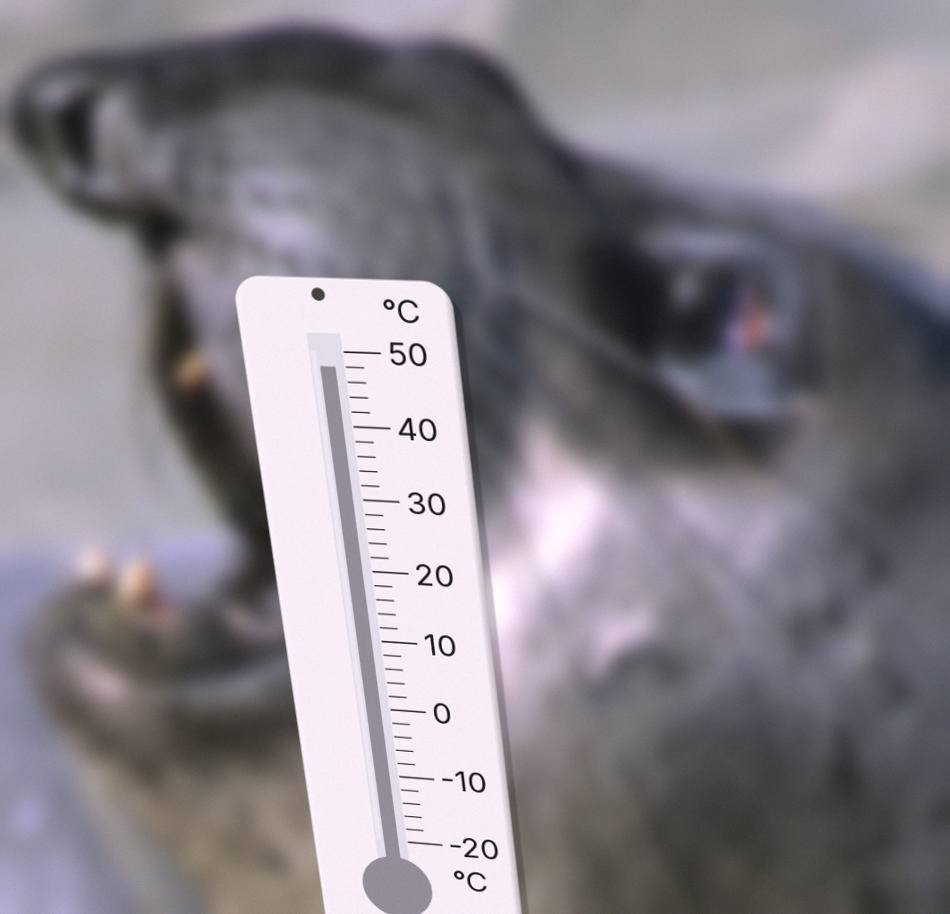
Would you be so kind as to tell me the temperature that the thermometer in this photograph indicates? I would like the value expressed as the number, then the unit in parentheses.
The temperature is 48 (°C)
